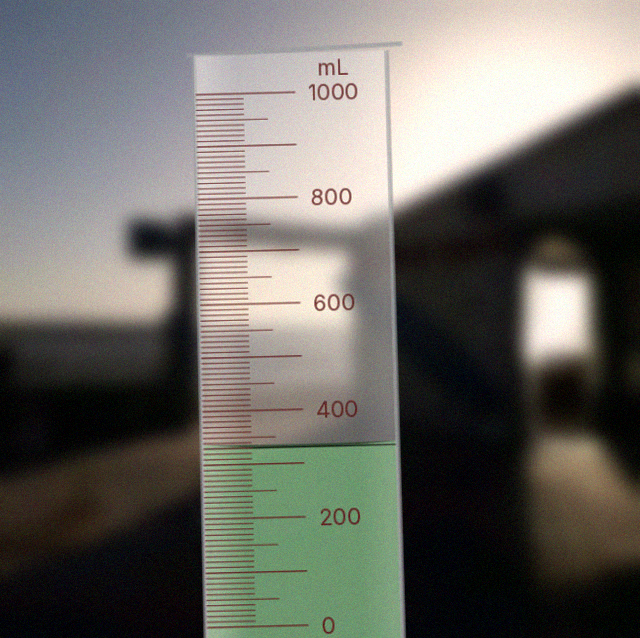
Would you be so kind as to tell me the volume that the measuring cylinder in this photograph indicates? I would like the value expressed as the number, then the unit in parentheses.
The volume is 330 (mL)
